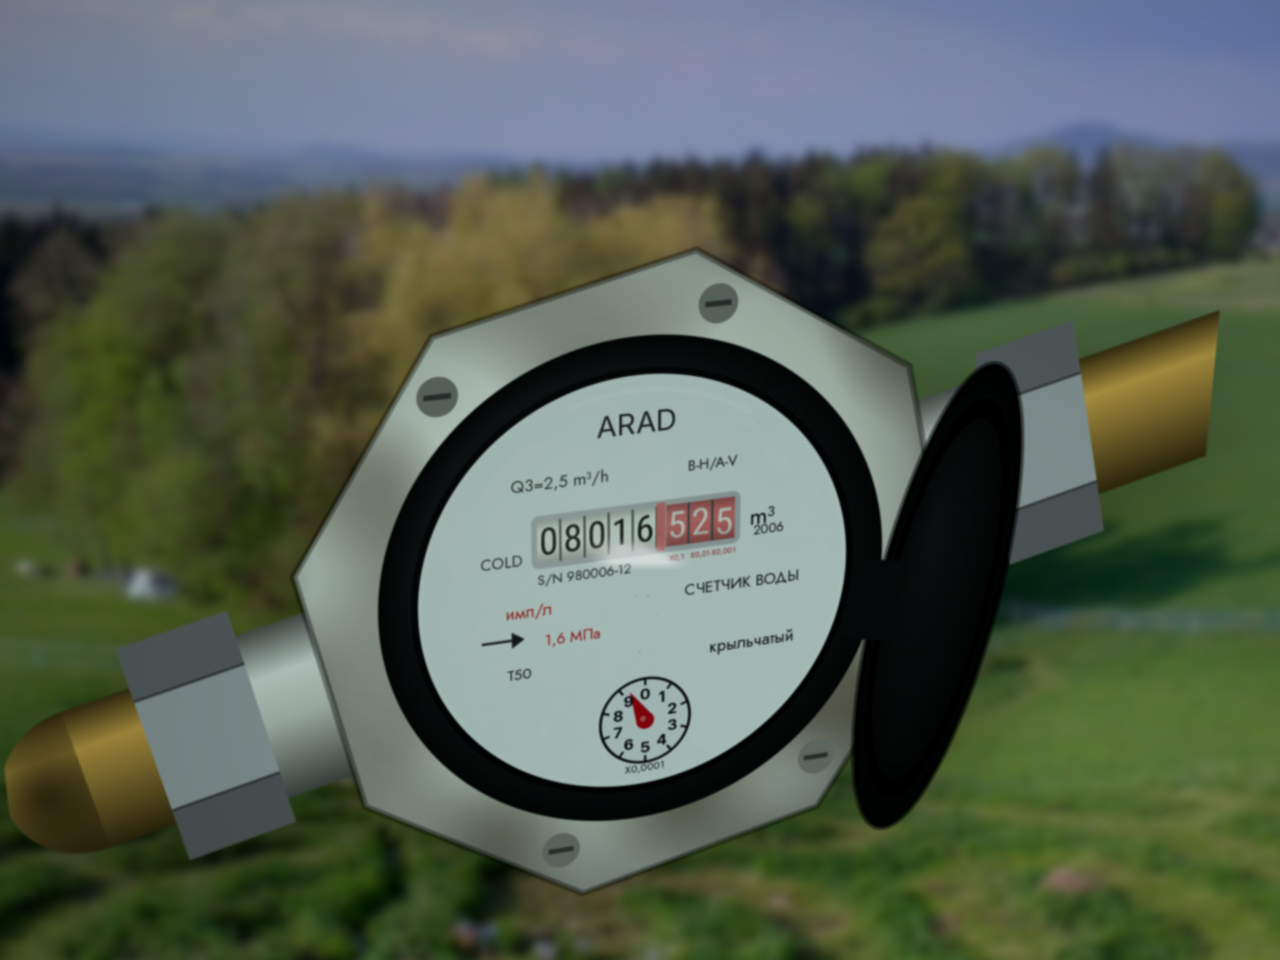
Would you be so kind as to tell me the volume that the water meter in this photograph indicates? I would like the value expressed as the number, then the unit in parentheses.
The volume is 8016.5249 (m³)
